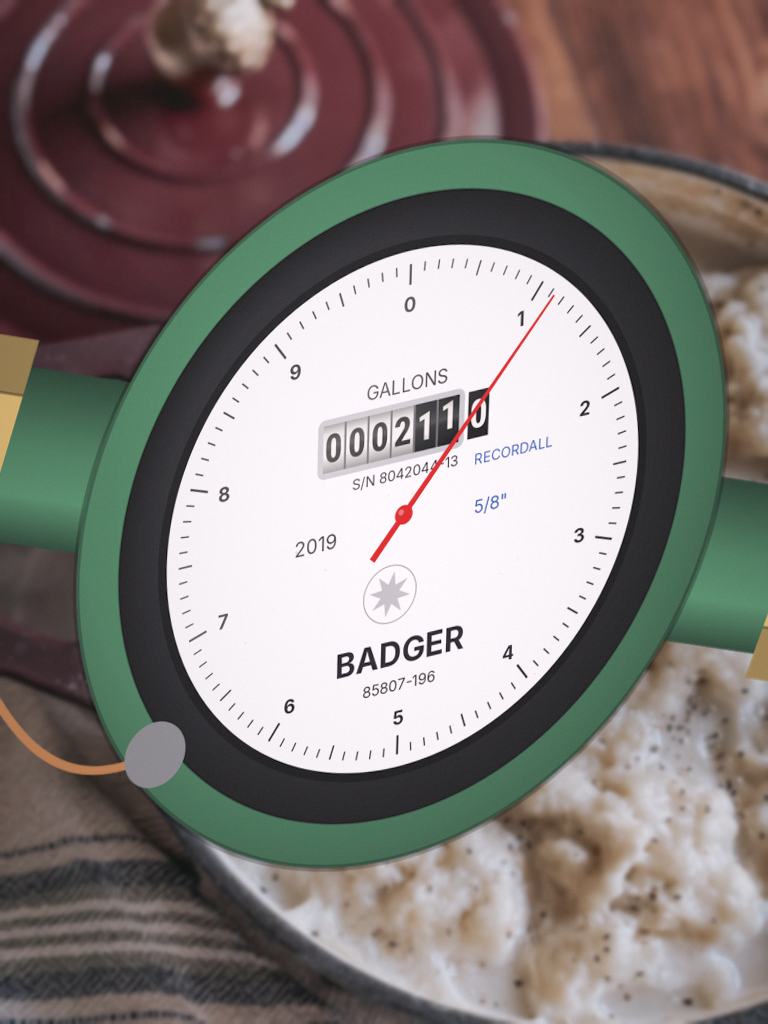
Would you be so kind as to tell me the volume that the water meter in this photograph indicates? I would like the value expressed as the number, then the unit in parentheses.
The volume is 2111.1 (gal)
